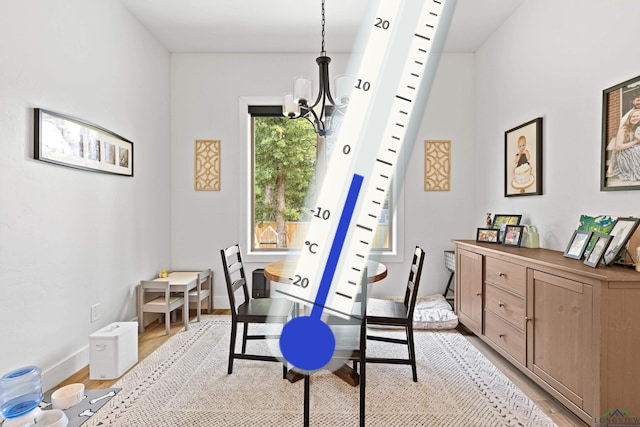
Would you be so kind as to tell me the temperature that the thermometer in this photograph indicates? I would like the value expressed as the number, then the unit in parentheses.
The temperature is -3 (°C)
